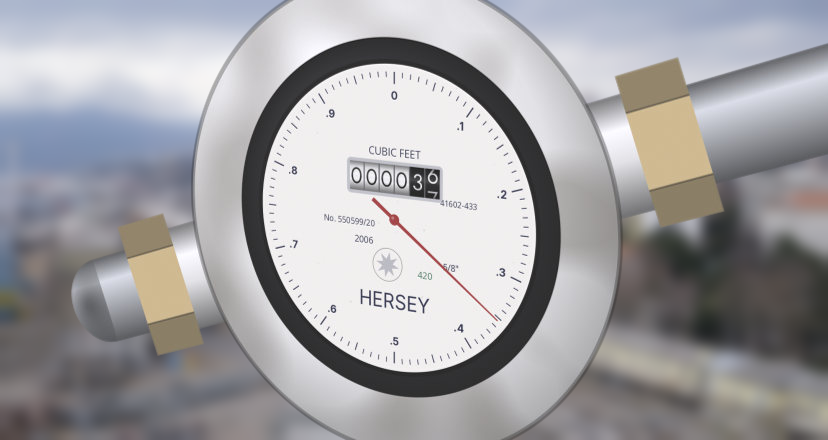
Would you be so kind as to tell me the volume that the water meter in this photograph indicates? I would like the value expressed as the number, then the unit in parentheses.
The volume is 36.35 (ft³)
